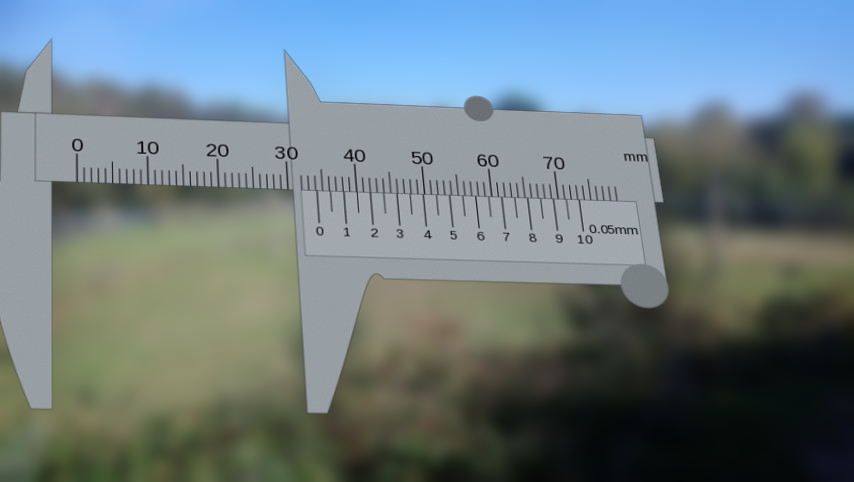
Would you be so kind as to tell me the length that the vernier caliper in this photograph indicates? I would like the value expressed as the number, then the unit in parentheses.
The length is 34.2 (mm)
